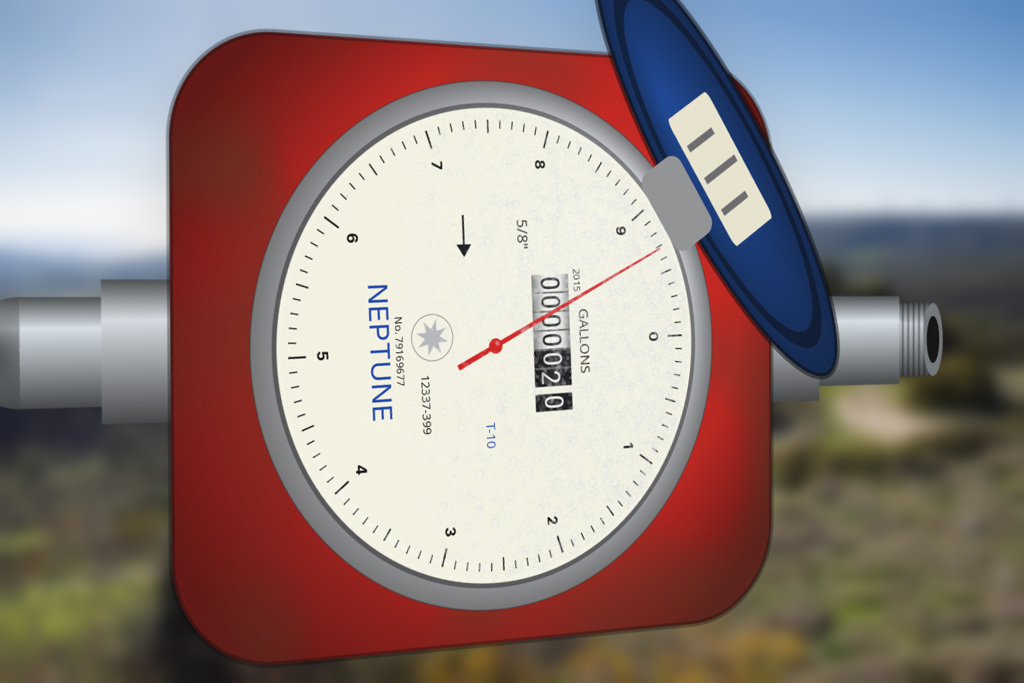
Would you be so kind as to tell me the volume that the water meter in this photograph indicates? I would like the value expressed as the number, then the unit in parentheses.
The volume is 19.3 (gal)
